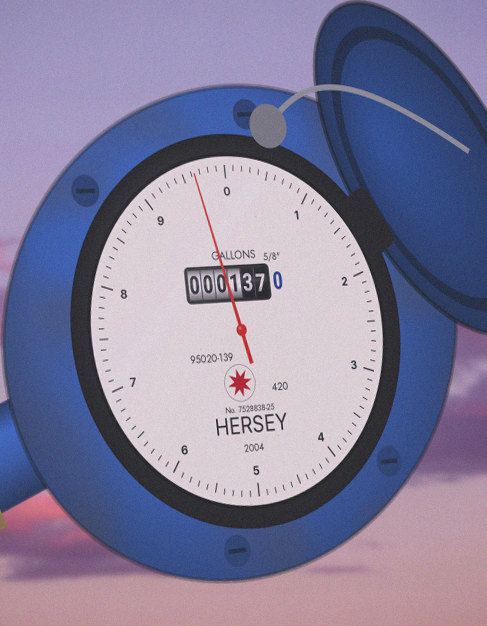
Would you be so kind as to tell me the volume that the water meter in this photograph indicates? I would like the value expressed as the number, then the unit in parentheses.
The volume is 1369.6 (gal)
